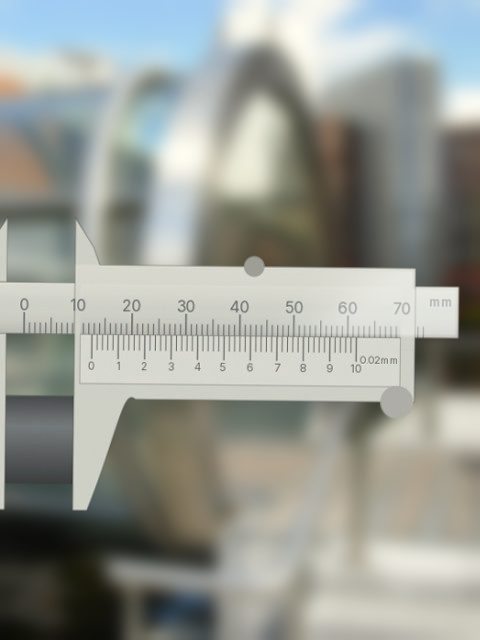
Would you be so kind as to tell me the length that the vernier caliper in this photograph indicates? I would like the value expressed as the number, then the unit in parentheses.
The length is 12.6 (mm)
